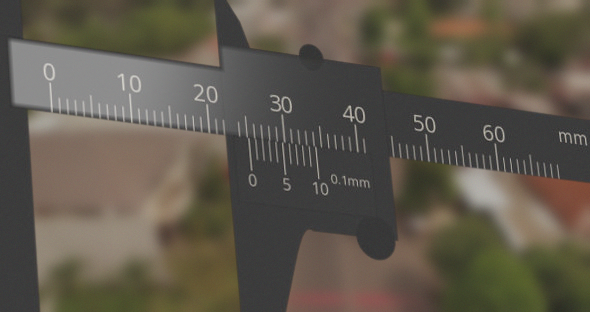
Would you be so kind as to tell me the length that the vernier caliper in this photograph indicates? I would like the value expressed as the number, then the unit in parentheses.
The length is 25.2 (mm)
